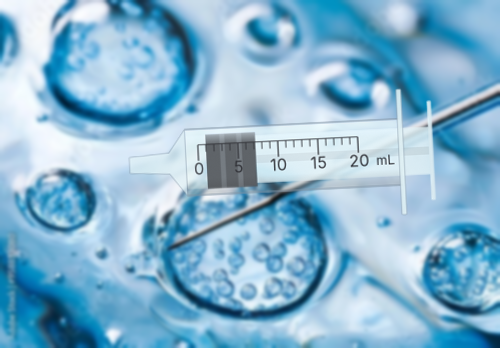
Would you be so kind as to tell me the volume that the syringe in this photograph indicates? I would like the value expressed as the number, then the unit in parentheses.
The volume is 1 (mL)
